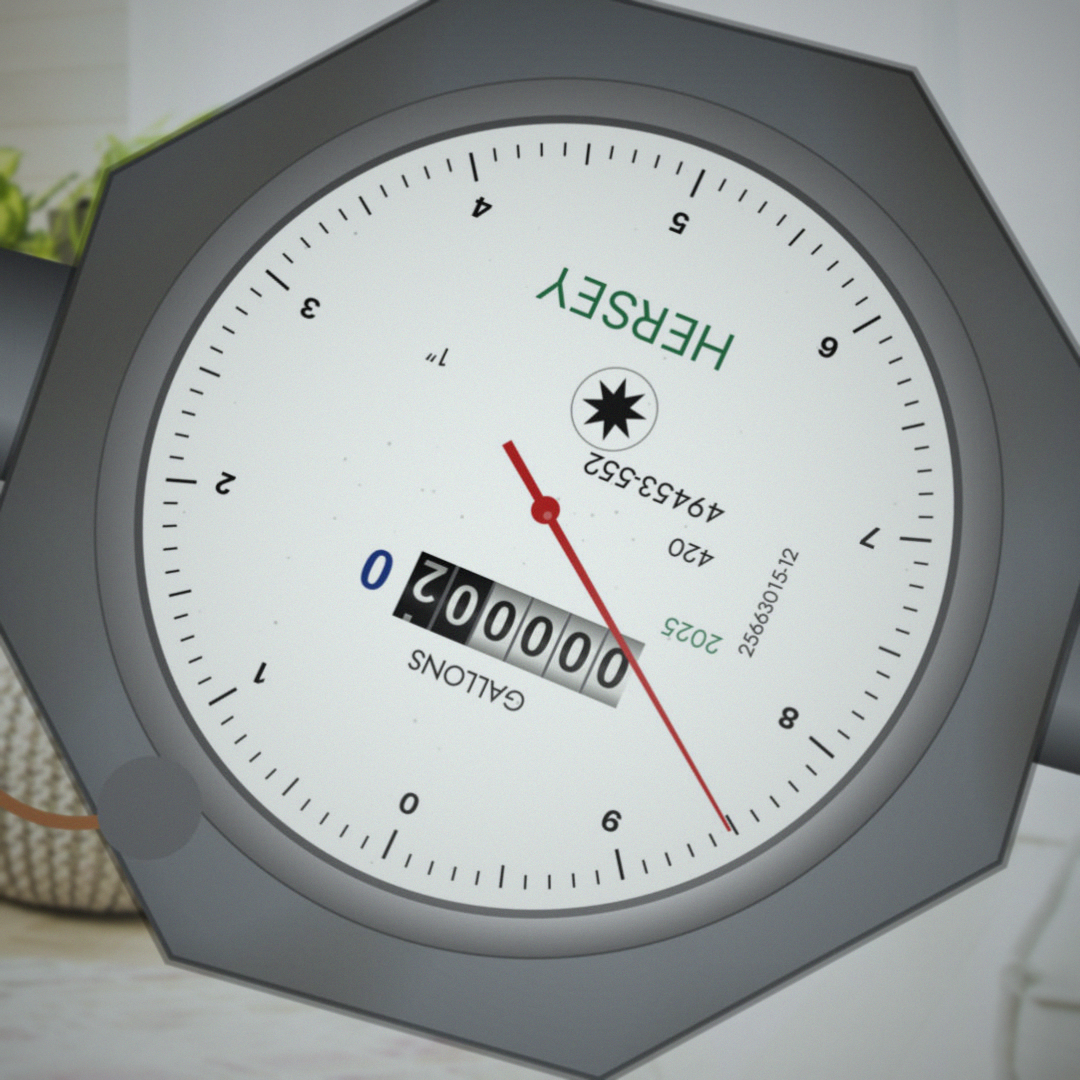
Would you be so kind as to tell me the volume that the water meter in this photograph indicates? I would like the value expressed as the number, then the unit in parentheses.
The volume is 18.5 (gal)
